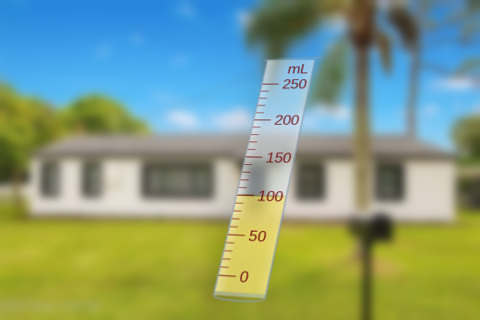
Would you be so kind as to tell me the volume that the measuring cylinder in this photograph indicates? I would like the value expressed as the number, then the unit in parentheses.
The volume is 100 (mL)
